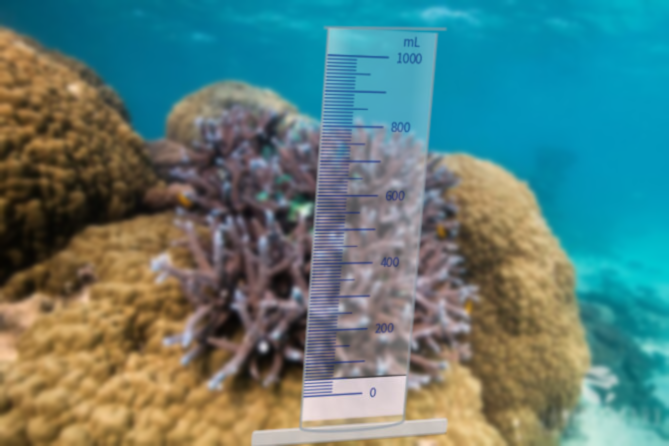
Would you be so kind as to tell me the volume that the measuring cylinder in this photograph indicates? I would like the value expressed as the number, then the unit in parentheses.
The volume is 50 (mL)
